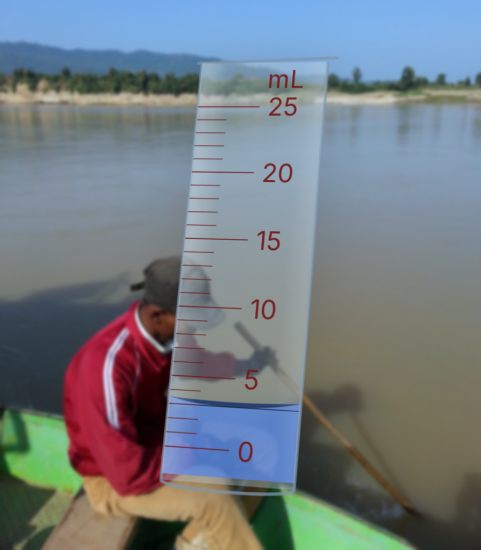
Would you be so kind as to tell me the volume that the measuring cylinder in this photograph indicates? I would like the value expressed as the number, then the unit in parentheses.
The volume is 3 (mL)
